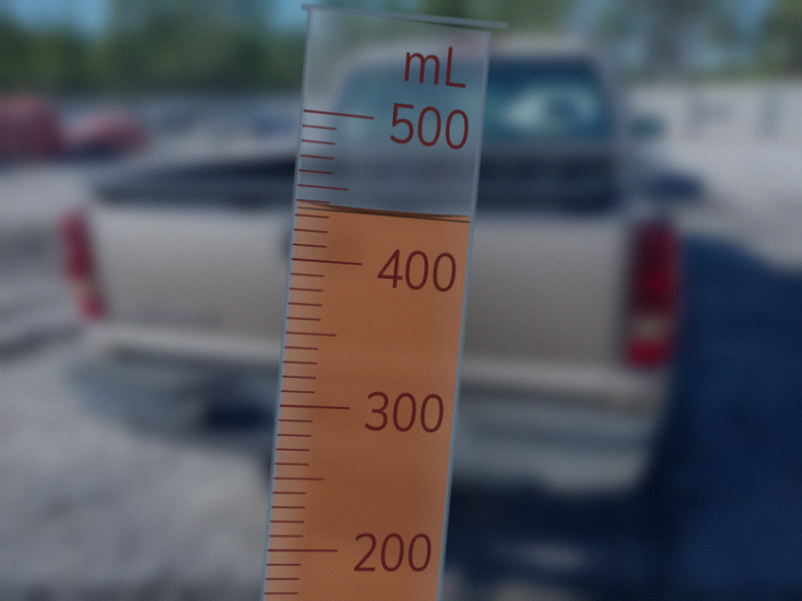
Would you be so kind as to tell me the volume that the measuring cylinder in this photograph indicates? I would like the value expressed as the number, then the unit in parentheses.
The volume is 435 (mL)
